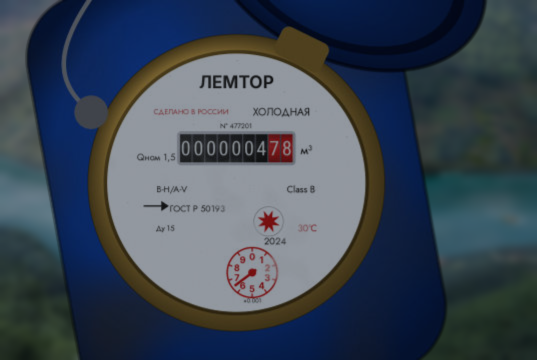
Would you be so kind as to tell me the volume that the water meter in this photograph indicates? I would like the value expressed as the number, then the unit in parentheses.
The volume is 4.786 (m³)
